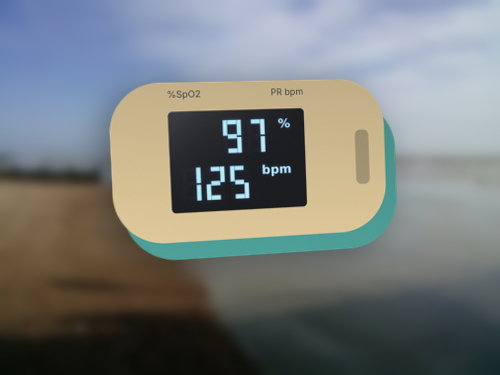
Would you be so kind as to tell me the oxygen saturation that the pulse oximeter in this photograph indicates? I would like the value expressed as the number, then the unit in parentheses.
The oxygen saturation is 97 (%)
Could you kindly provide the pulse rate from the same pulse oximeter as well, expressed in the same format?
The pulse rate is 125 (bpm)
